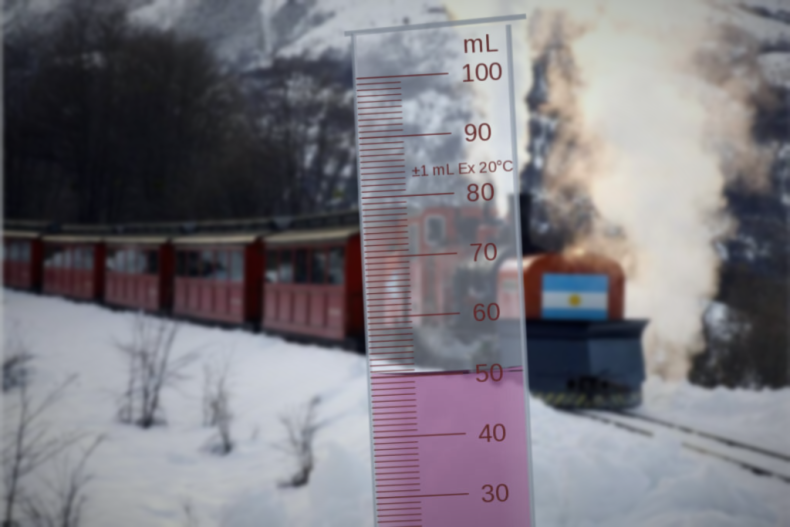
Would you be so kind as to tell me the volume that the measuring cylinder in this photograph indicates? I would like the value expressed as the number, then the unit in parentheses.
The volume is 50 (mL)
